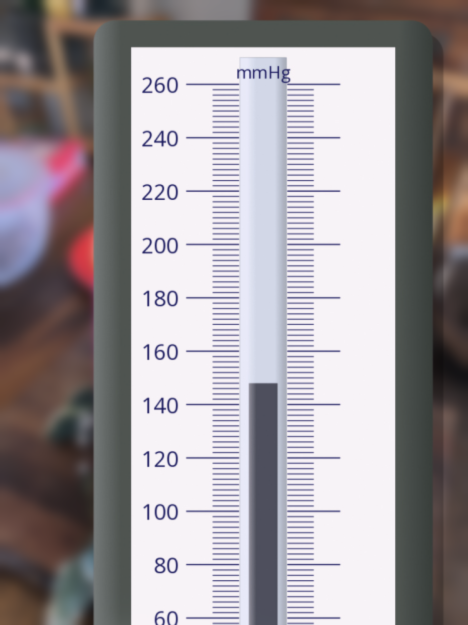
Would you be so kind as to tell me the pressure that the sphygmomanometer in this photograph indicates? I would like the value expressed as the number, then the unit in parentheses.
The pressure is 148 (mmHg)
